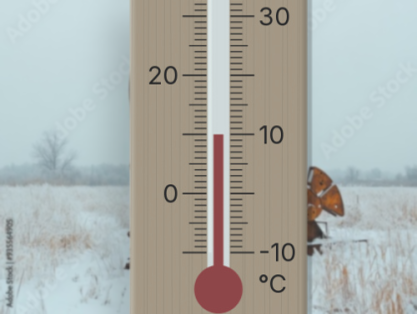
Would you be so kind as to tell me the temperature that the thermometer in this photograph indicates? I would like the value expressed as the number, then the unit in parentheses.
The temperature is 10 (°C)
